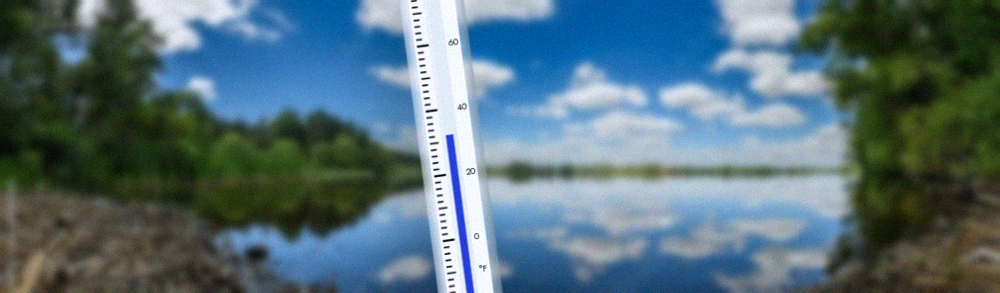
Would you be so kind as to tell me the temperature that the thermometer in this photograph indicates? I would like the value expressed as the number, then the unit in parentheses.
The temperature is 32 (°F)
